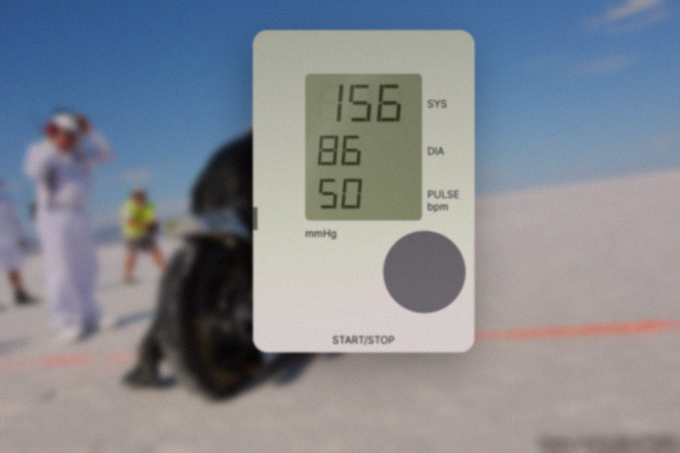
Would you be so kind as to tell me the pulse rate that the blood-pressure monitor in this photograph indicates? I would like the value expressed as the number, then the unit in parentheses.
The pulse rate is 50 (bpm)
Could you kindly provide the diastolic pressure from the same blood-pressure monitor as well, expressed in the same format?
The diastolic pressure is 86 (mmHg)
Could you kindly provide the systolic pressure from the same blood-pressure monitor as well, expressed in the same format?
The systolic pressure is 156 (mmHg)
